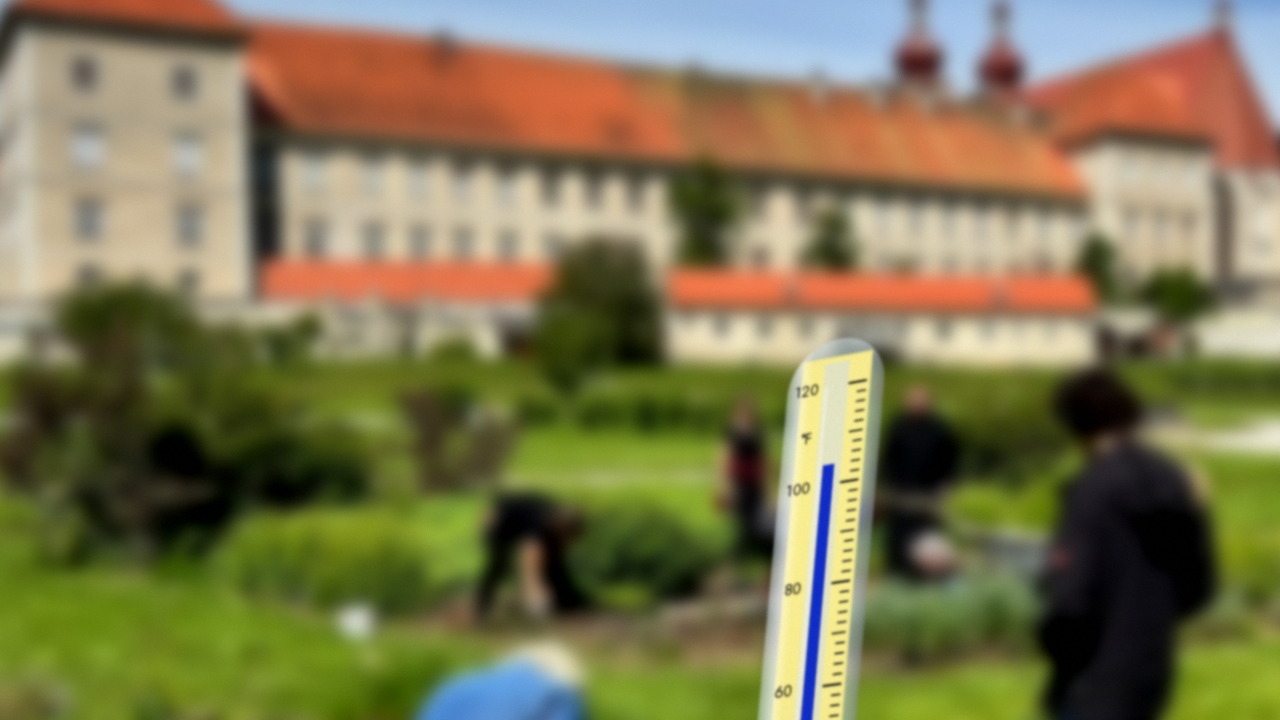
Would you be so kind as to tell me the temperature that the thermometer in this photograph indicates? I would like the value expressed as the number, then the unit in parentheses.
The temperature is 104 (°F)
